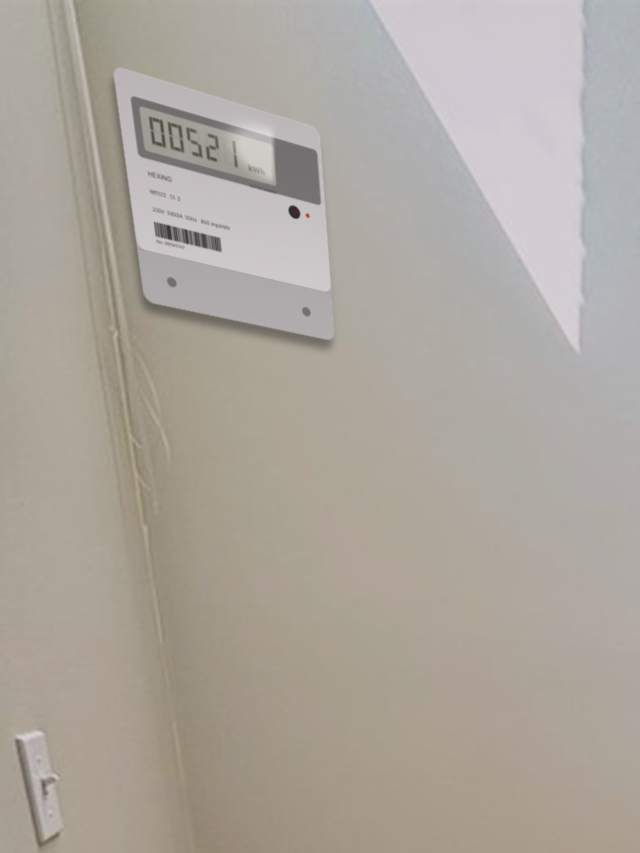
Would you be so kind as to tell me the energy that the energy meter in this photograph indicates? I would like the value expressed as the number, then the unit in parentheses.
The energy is 521 (kWh)
